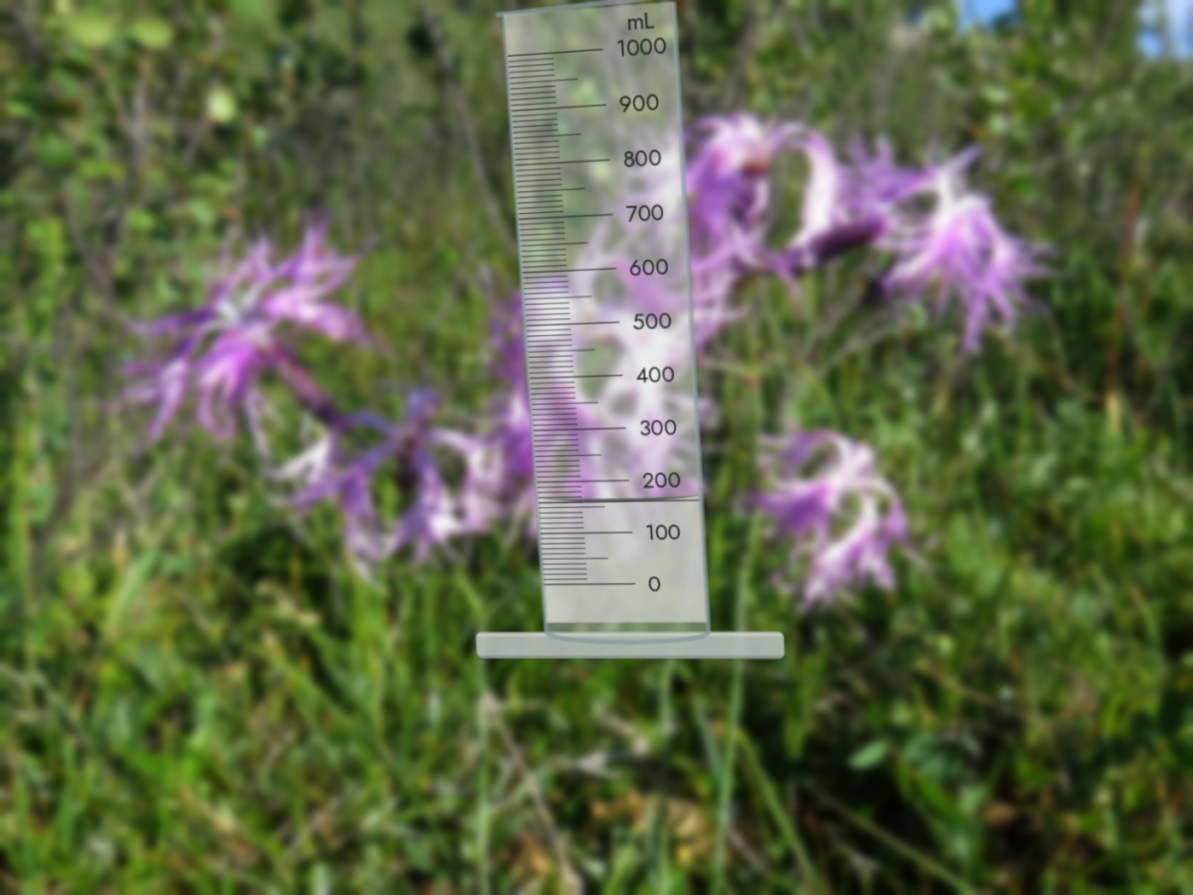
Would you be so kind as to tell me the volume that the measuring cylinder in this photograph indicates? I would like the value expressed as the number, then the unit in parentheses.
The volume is 160 (mL)
